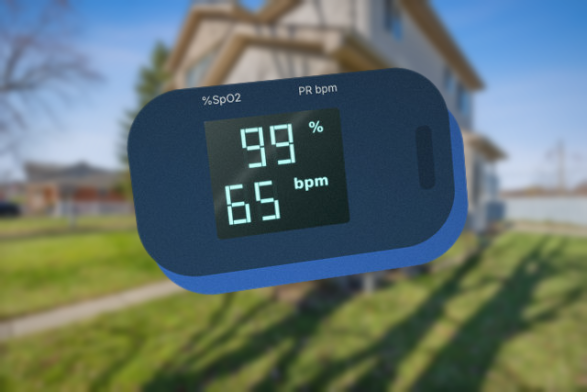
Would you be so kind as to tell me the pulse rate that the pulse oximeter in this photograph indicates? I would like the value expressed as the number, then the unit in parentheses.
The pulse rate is 65 (bpm)
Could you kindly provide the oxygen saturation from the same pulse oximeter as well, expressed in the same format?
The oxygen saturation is 99 (%)
